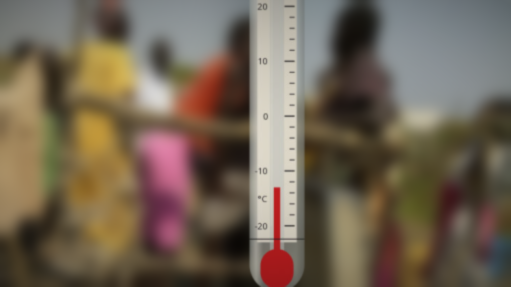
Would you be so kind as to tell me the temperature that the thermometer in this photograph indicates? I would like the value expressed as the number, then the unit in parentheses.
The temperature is -13 (°C)
